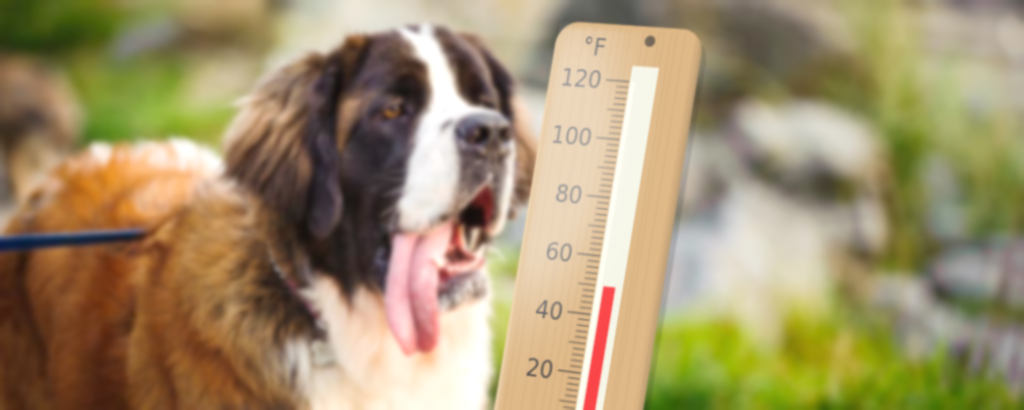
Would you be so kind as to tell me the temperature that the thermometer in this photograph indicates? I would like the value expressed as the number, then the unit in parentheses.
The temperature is 50 (°F)
